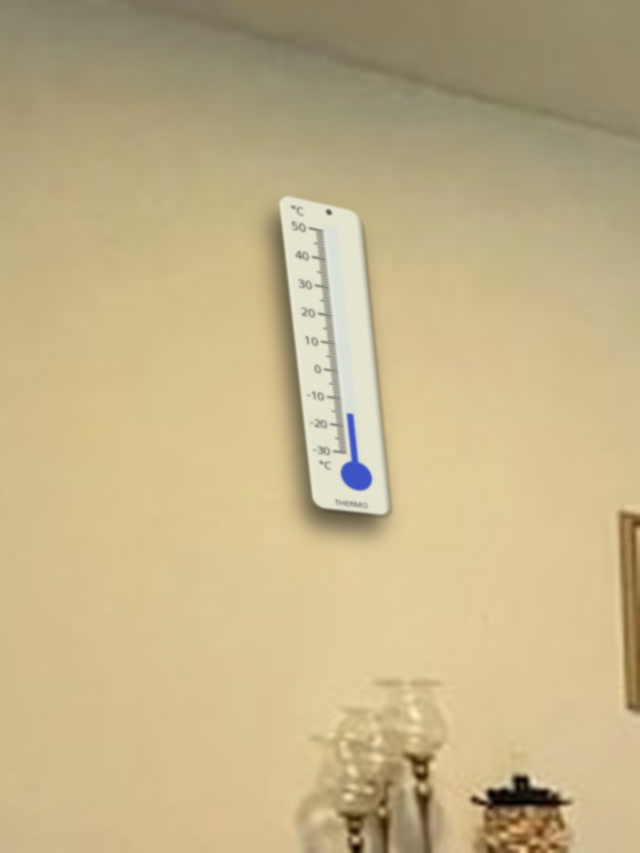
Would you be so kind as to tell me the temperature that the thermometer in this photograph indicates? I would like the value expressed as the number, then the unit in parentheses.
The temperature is -15 (°C)
